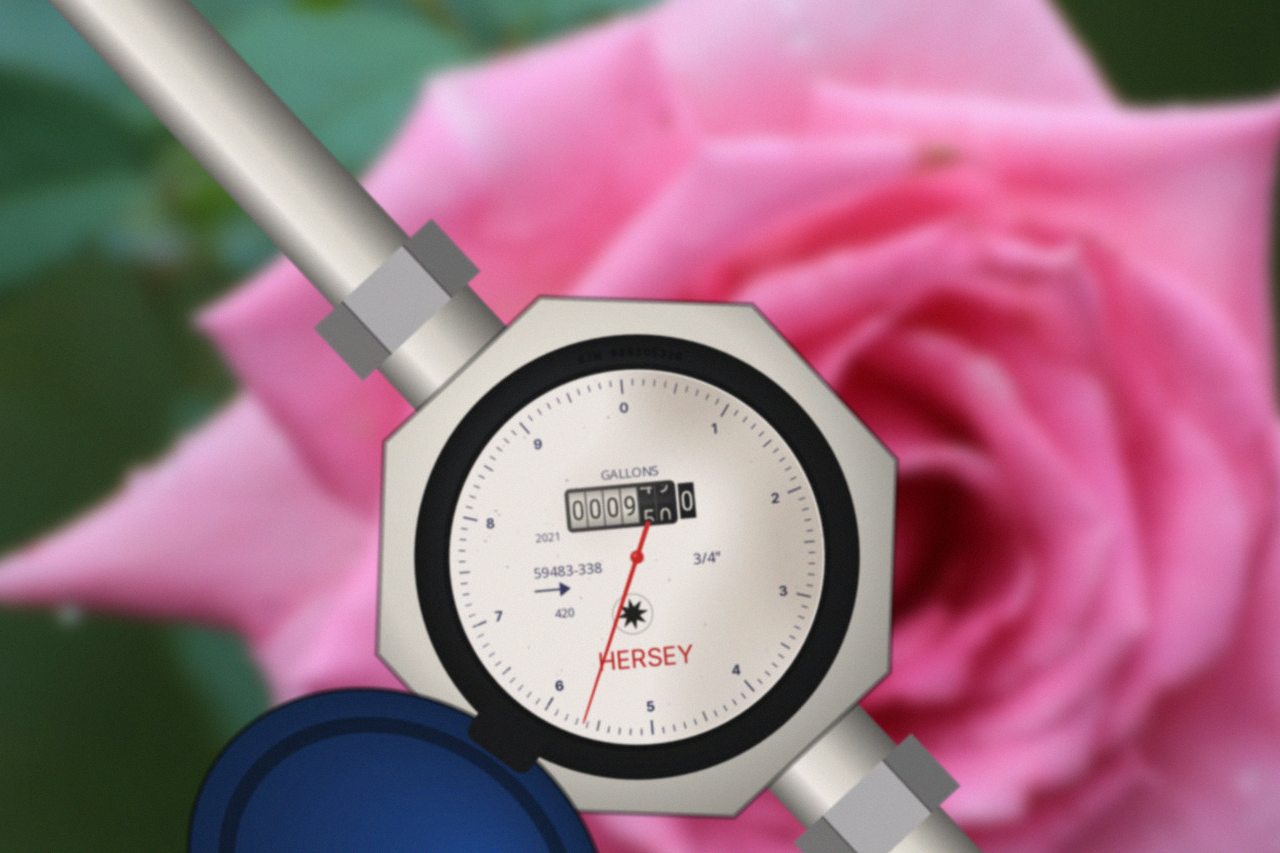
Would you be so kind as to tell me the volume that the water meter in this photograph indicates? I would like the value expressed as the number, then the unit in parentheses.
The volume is 9495.6 (gal)
